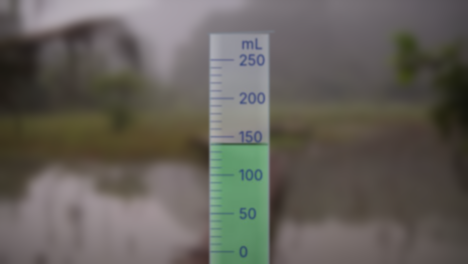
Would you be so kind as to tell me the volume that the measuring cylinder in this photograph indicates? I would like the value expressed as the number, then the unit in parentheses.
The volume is 140 (mL)
